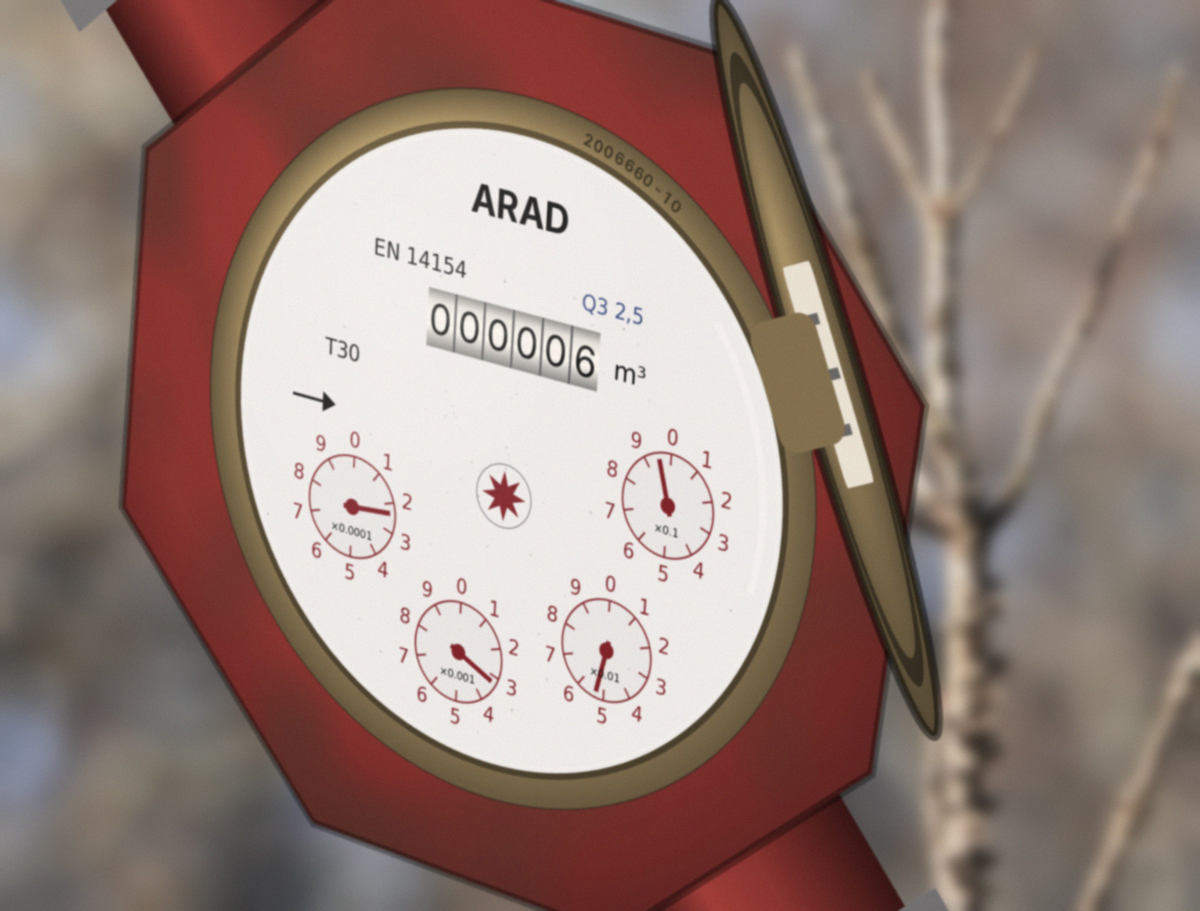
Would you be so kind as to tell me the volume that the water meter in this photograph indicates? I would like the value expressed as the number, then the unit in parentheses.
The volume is 5.9532 (m³)
